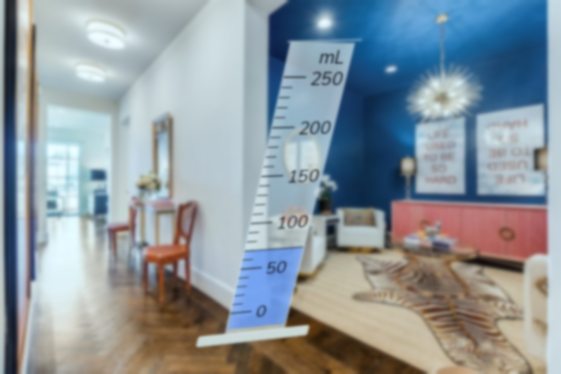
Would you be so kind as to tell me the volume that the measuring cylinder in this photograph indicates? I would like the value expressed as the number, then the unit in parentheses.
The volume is 70 (mL)
